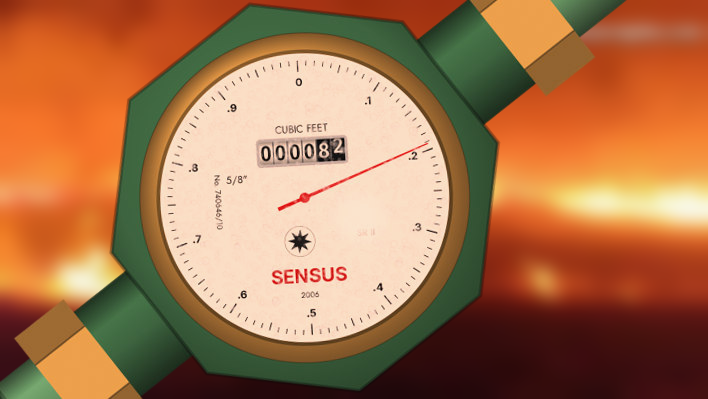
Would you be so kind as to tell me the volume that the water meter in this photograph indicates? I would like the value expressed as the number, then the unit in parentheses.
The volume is 82.19 (ft³)
